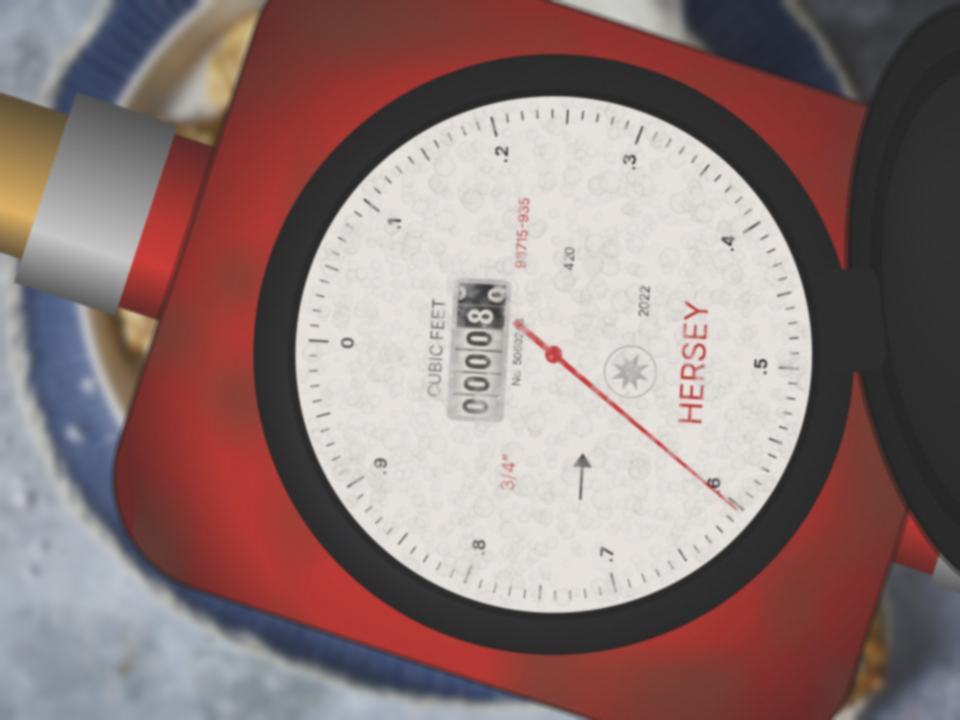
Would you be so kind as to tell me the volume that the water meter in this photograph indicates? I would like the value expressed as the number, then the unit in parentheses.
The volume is 88.60 (ft³)
